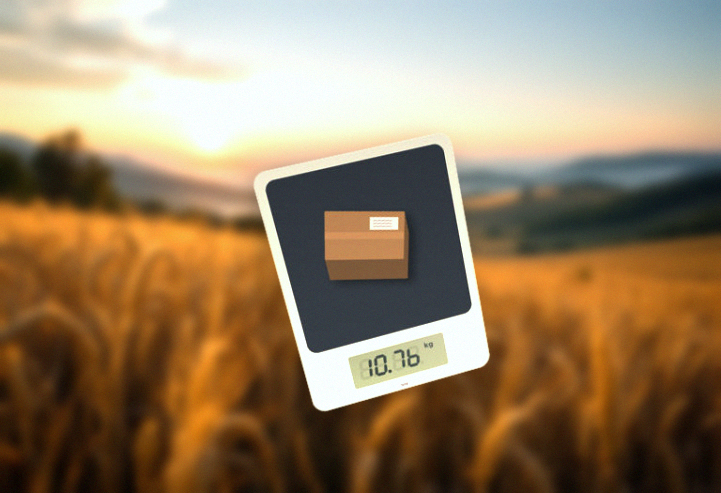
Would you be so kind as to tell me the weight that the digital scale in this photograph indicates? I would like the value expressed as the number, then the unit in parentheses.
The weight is 10.76 (kg)
